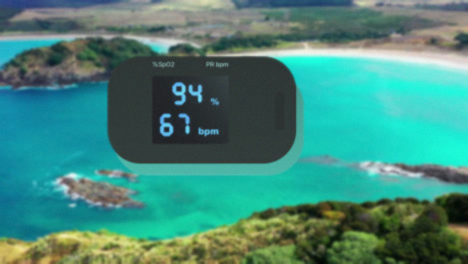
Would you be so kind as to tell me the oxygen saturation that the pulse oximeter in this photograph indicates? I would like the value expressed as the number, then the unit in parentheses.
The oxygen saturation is 94 (%)
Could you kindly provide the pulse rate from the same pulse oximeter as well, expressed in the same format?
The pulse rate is 67 (bpm)
